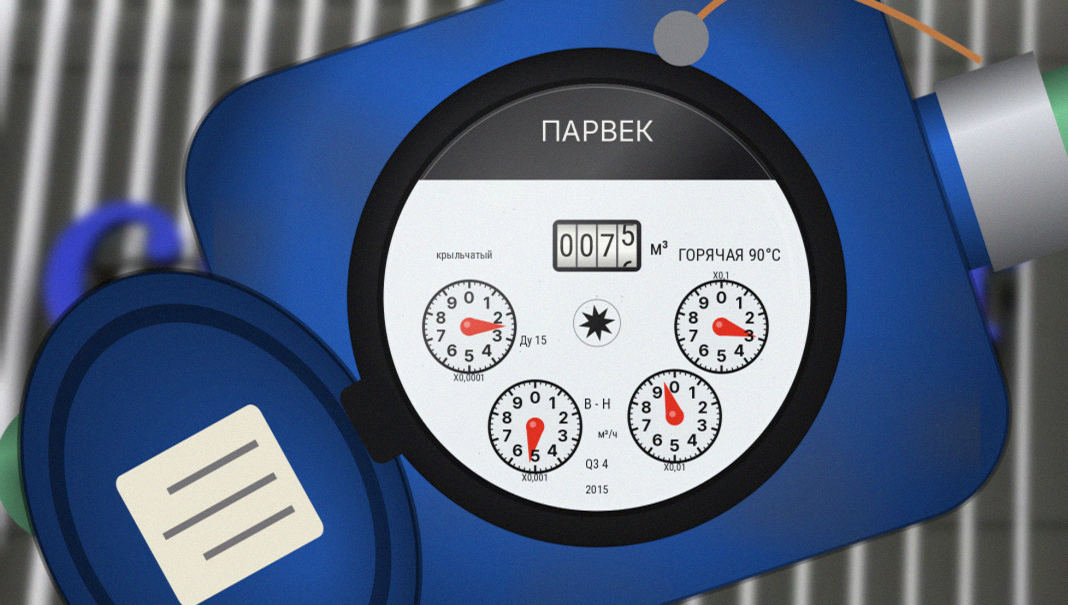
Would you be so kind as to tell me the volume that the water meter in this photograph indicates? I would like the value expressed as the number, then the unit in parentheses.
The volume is 75.2952 (m³)
